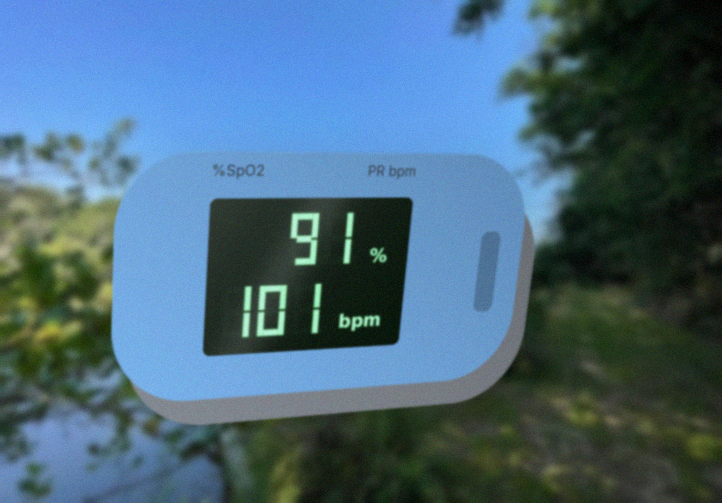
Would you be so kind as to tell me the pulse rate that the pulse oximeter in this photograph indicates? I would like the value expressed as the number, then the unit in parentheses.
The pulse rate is 101 (bpm)
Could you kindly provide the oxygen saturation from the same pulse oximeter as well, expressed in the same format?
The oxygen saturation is 91 (%)
